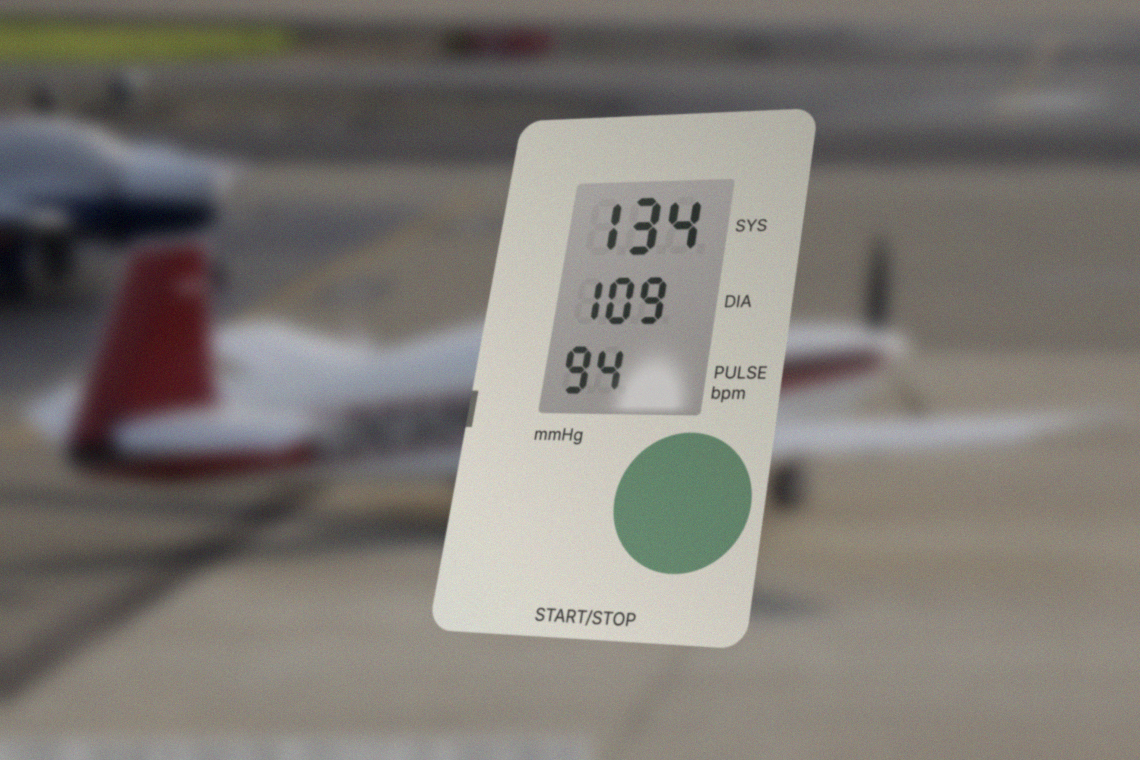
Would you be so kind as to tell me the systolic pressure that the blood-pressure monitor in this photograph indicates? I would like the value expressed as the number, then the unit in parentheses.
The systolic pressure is 134 (mmHg)
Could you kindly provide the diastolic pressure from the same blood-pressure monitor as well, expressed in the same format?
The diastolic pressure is 109 (mmHg)
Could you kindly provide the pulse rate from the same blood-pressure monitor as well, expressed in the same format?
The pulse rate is 94 (bpm)
